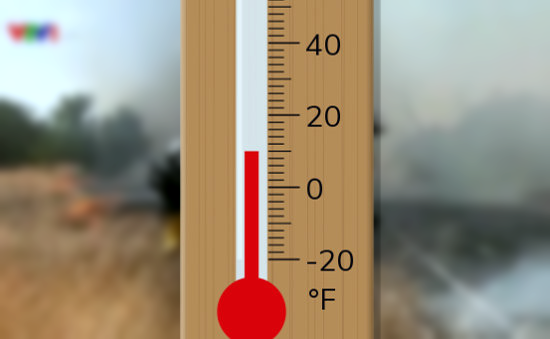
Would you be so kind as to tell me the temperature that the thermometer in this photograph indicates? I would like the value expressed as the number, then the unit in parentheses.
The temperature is 10 (°F)
